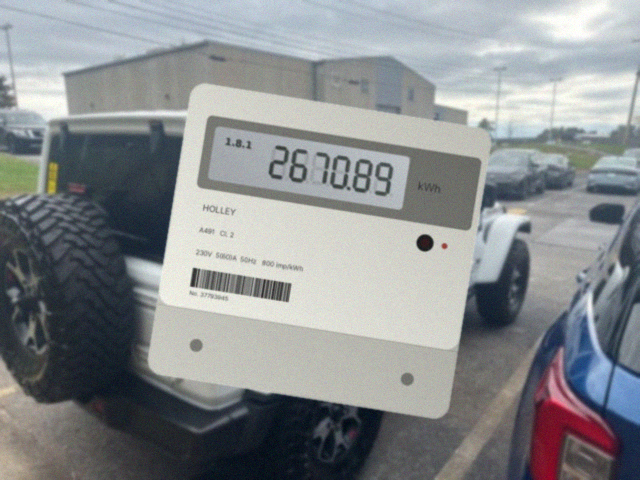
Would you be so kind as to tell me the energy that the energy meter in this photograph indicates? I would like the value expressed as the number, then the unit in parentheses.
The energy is 2670.89 (kWh)
